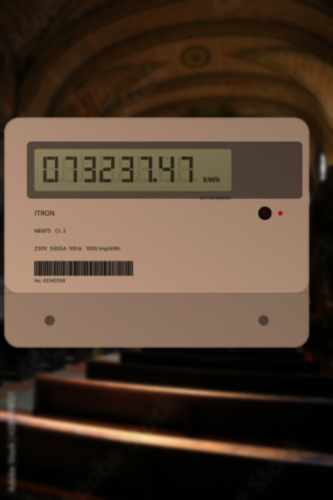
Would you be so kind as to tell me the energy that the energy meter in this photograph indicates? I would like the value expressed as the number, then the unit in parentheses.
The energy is 73237.47 (kWh)
